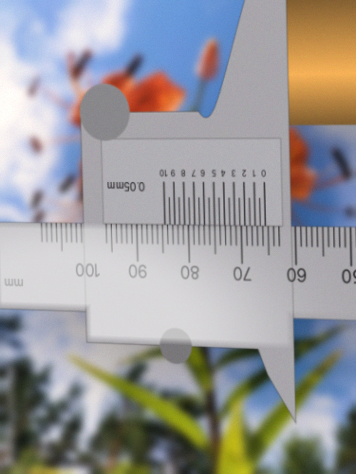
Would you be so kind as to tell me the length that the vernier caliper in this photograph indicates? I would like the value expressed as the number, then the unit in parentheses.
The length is 65.5 (mm)
